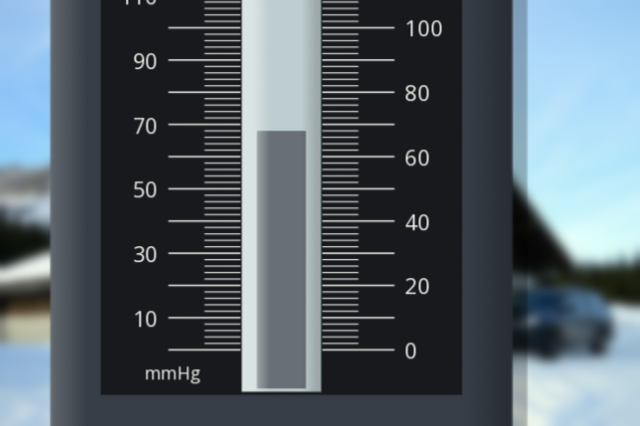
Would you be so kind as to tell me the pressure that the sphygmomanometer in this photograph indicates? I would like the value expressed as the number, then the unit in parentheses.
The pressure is 68 (mmHg)
